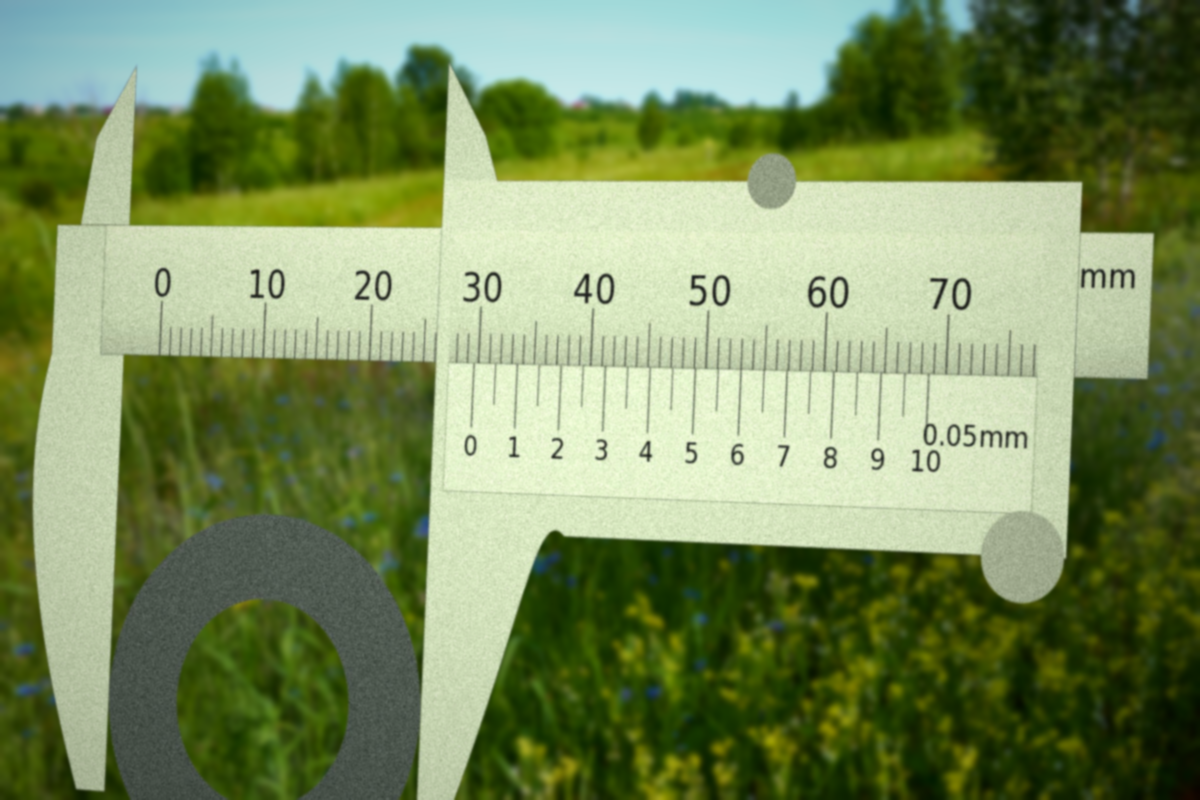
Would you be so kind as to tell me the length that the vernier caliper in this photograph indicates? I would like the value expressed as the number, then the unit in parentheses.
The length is 29.6 (mm)
